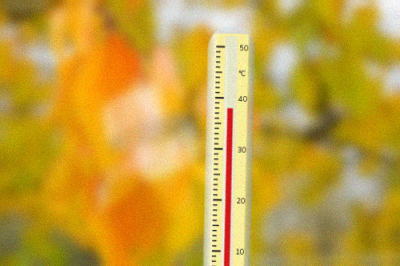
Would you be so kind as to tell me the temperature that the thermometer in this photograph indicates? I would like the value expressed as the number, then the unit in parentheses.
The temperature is 38 (°C)
